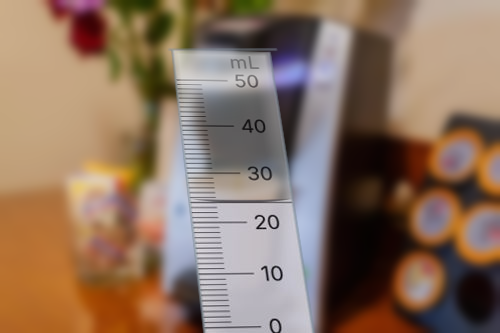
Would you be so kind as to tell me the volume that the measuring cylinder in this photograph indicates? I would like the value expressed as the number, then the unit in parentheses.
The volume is 24 (mL)
